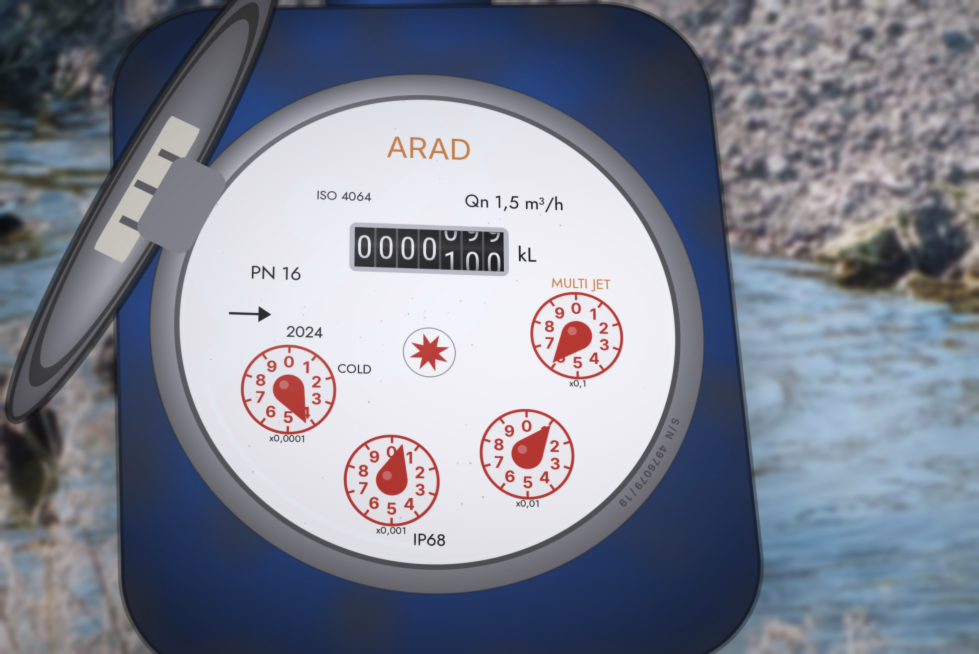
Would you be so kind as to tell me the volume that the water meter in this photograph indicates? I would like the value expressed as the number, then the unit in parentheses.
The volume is 99.6104 (kL)
